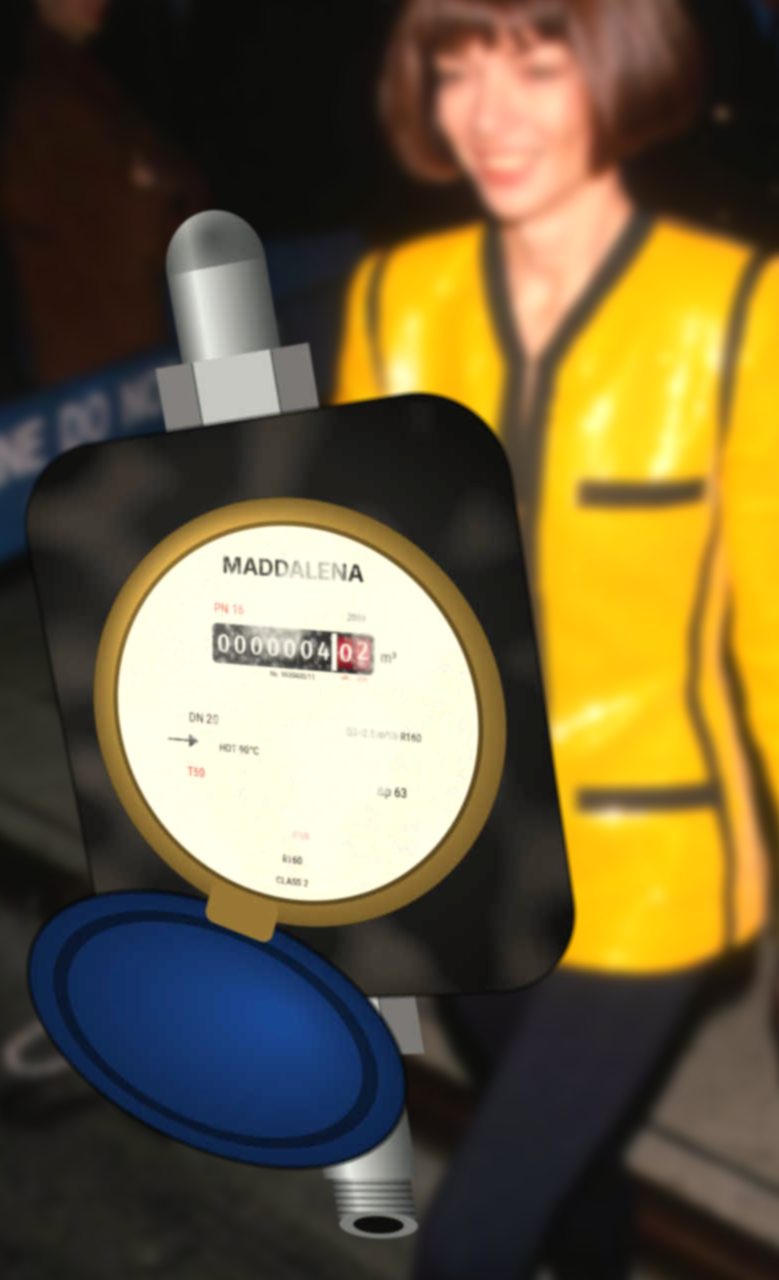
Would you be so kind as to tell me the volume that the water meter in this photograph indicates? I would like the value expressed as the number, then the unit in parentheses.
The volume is 4.02 (m³)
